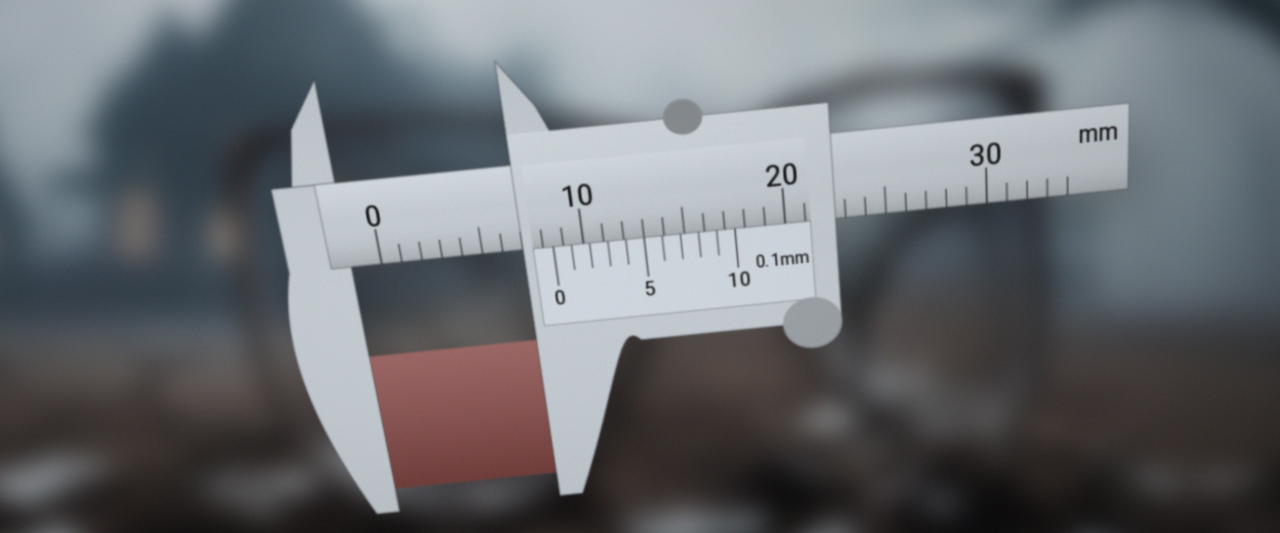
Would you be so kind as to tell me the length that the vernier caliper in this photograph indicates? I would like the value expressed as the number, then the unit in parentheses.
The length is 8.5 (mm)
